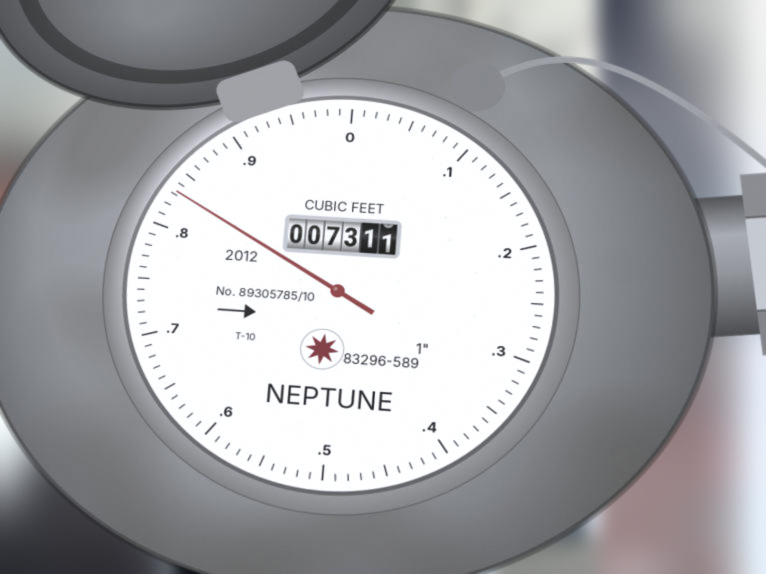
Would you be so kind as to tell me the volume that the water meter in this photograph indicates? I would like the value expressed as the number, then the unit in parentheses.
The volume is 7310.83 (ft³)
